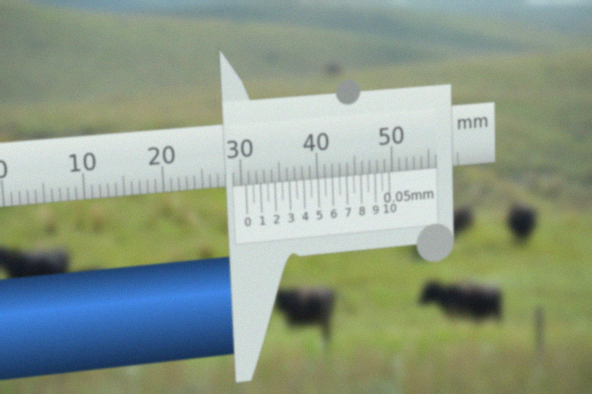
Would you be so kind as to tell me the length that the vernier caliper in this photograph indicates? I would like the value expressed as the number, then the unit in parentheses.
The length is 30.6 (mm)
